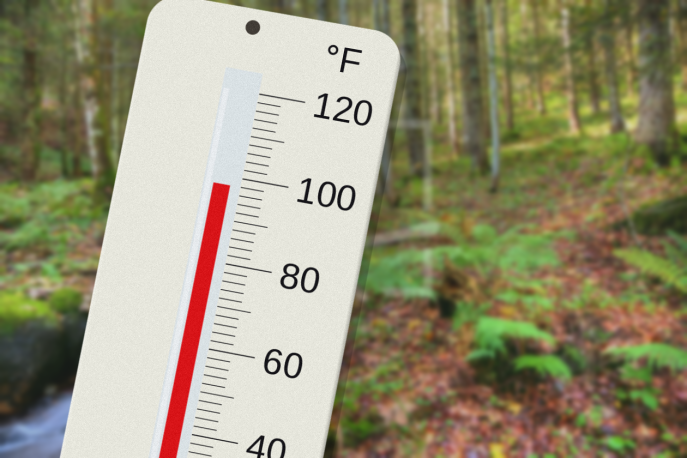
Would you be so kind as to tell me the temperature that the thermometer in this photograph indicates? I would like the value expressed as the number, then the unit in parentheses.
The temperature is 98 (°F)
